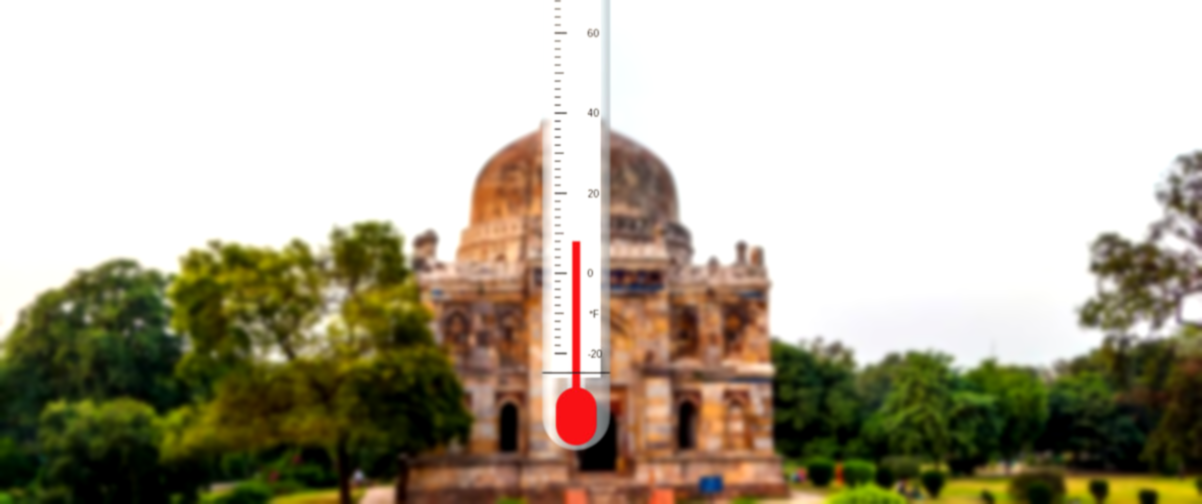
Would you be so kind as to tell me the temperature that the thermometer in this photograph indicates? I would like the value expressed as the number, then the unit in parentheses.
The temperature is 8 (°F)
